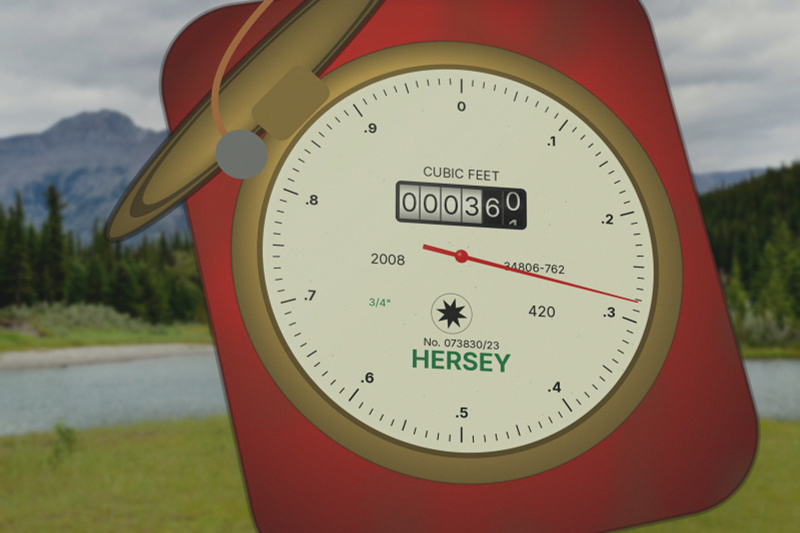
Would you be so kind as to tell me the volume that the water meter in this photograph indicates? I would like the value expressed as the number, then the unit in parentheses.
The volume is 360.28 (ft³)
